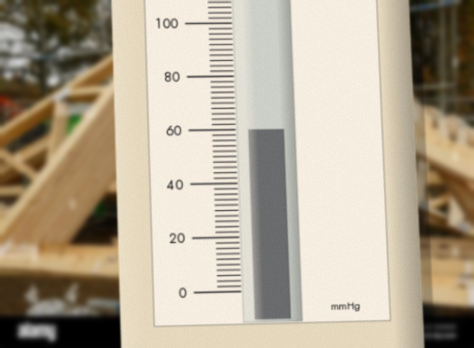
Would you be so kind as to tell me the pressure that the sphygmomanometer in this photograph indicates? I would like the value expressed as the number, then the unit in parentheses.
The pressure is 60 (mmHg)
